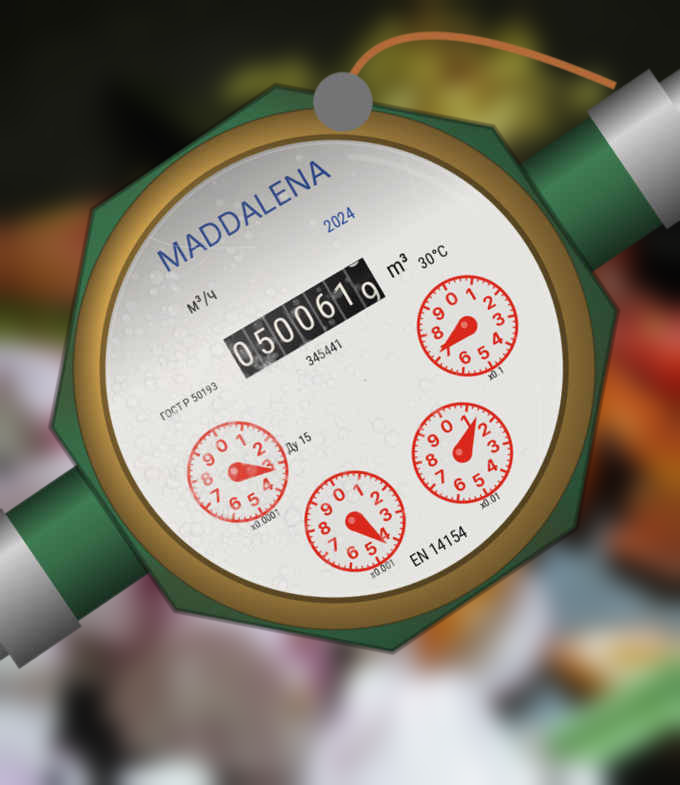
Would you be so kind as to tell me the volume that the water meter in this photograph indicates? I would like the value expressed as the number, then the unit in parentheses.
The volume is 500618.7143 (m³)
